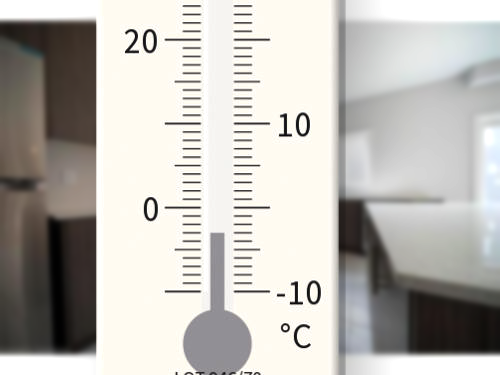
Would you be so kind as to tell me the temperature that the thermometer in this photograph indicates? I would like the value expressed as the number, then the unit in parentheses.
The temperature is -3 (°C)
